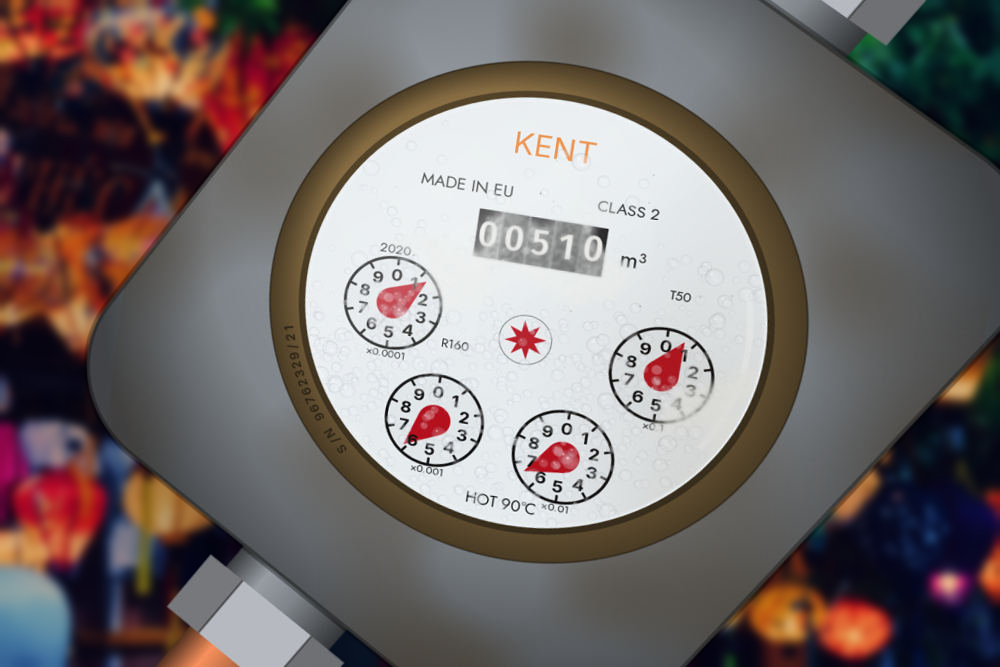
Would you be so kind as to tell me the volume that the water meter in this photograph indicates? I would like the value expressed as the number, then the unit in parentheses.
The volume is 510.0661 (m³)
